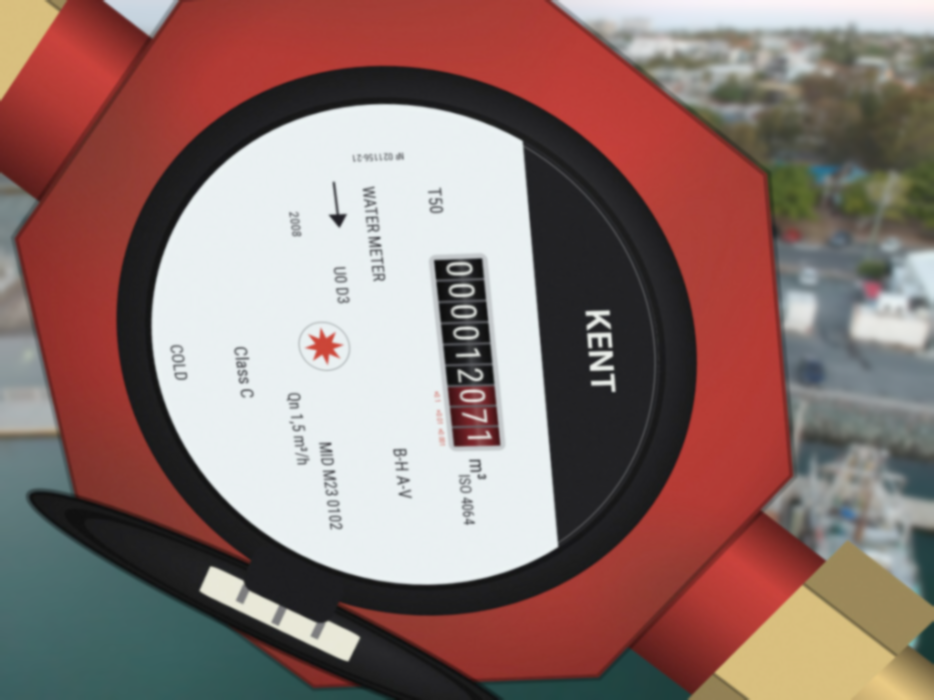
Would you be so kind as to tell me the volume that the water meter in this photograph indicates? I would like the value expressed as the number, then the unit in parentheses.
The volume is 12.071 (m³)
